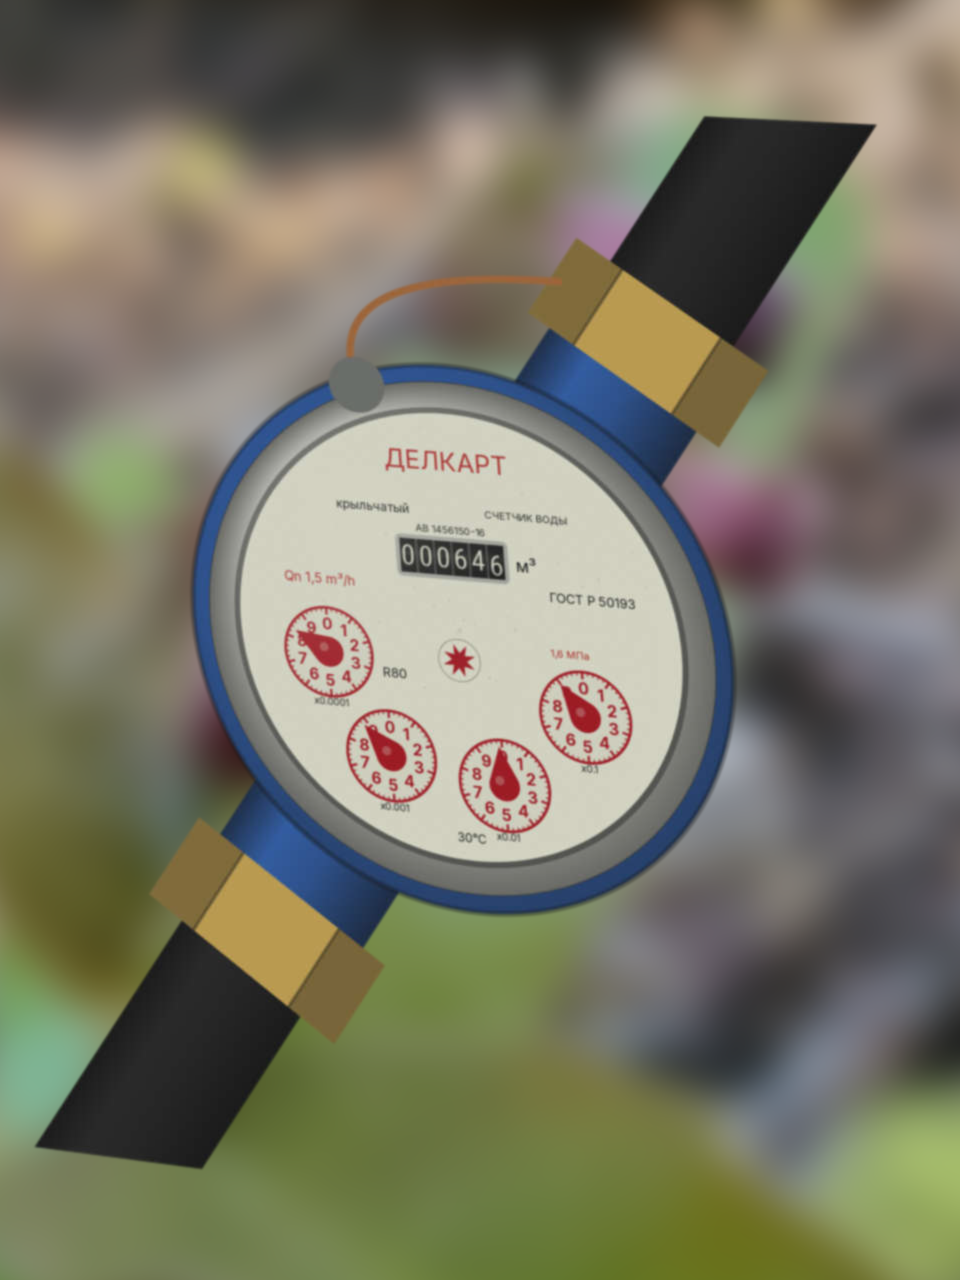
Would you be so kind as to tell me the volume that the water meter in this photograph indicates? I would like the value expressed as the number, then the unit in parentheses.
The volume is 645.8988 (m³)
